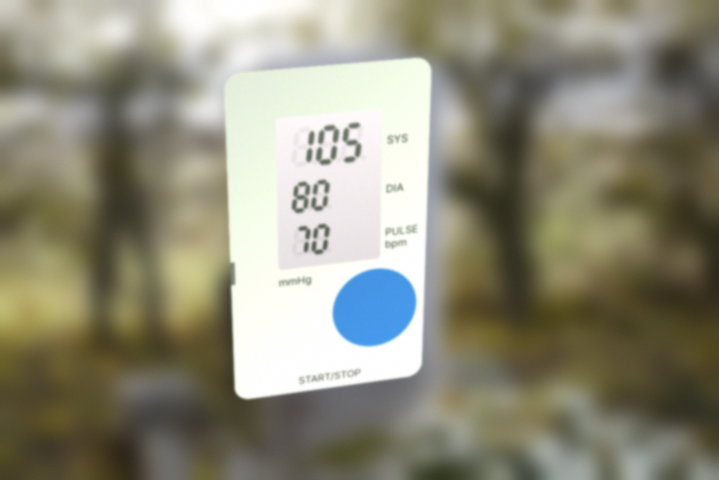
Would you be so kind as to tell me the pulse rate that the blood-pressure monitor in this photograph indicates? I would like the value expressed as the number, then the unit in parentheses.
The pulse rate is 70 (bpm)
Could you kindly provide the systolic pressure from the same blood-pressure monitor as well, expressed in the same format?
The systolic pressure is 105 (mmHg)
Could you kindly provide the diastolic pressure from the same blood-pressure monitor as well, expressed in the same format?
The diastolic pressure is 80 (mmHg)
